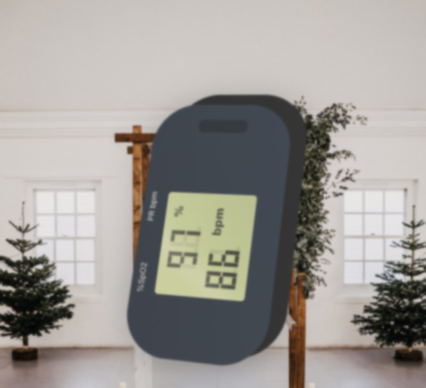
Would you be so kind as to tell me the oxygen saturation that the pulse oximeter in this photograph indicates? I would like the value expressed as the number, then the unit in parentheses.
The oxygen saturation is 97 (%)
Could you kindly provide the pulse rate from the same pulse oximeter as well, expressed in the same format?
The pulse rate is 86 (bpm)
